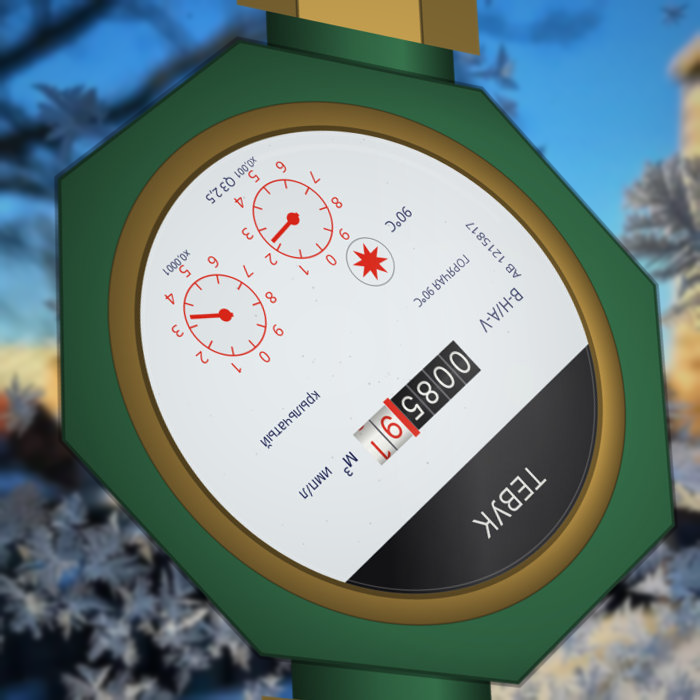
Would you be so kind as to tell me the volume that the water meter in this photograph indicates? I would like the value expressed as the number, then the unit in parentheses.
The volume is 85.9123 (m³)
